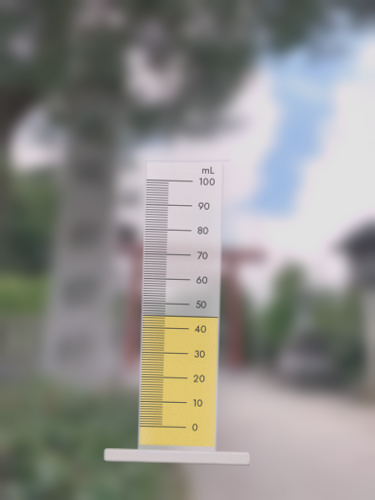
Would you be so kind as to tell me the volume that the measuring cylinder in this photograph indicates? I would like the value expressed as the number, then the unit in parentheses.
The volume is 45 (mL)
